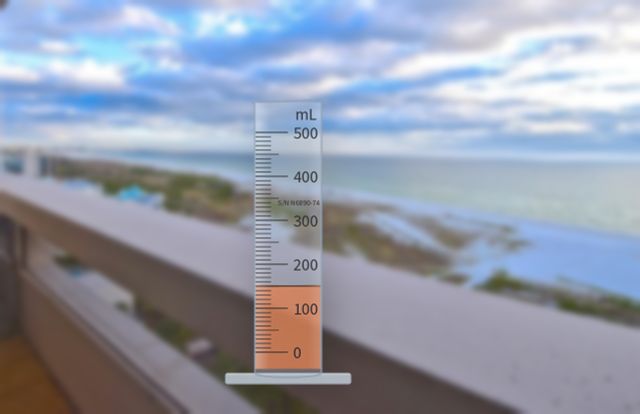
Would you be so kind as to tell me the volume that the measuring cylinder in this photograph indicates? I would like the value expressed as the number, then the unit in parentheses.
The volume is 150 (mL)
